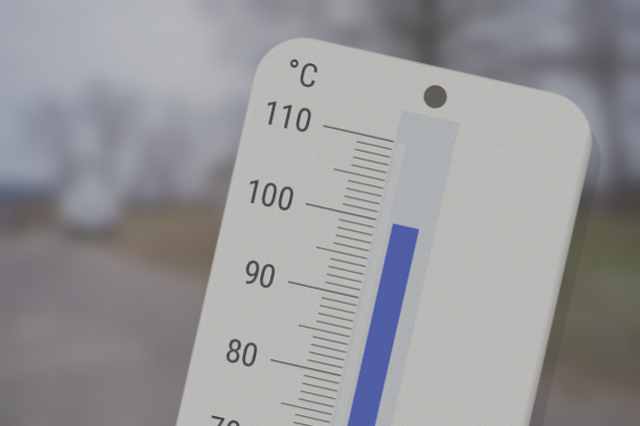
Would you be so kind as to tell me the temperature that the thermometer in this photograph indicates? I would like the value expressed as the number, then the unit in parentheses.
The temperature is 100 (°C)
